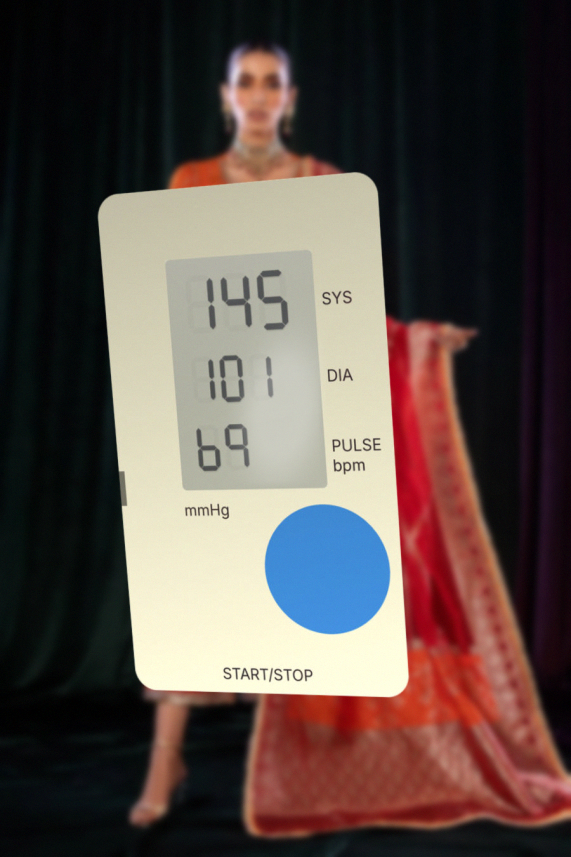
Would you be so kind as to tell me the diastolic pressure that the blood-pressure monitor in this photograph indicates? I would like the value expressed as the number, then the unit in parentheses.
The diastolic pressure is 101 (mmHg)
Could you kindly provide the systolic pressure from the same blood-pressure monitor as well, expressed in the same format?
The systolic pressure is 145 (mmHg)
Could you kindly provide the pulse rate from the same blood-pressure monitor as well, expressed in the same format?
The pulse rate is 69 (bpm)
